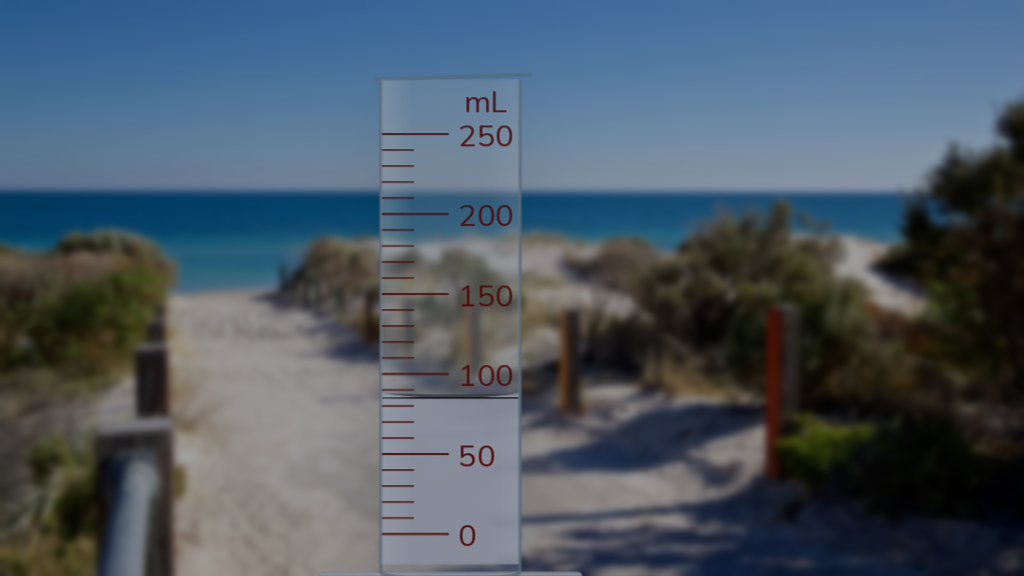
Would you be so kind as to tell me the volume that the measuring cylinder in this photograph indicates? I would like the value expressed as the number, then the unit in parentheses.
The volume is 85 (mL)
